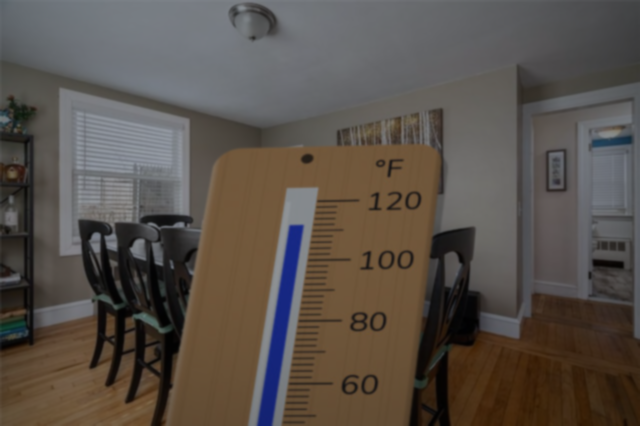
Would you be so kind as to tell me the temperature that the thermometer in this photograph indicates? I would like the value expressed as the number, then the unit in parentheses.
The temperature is 112 (°F)
